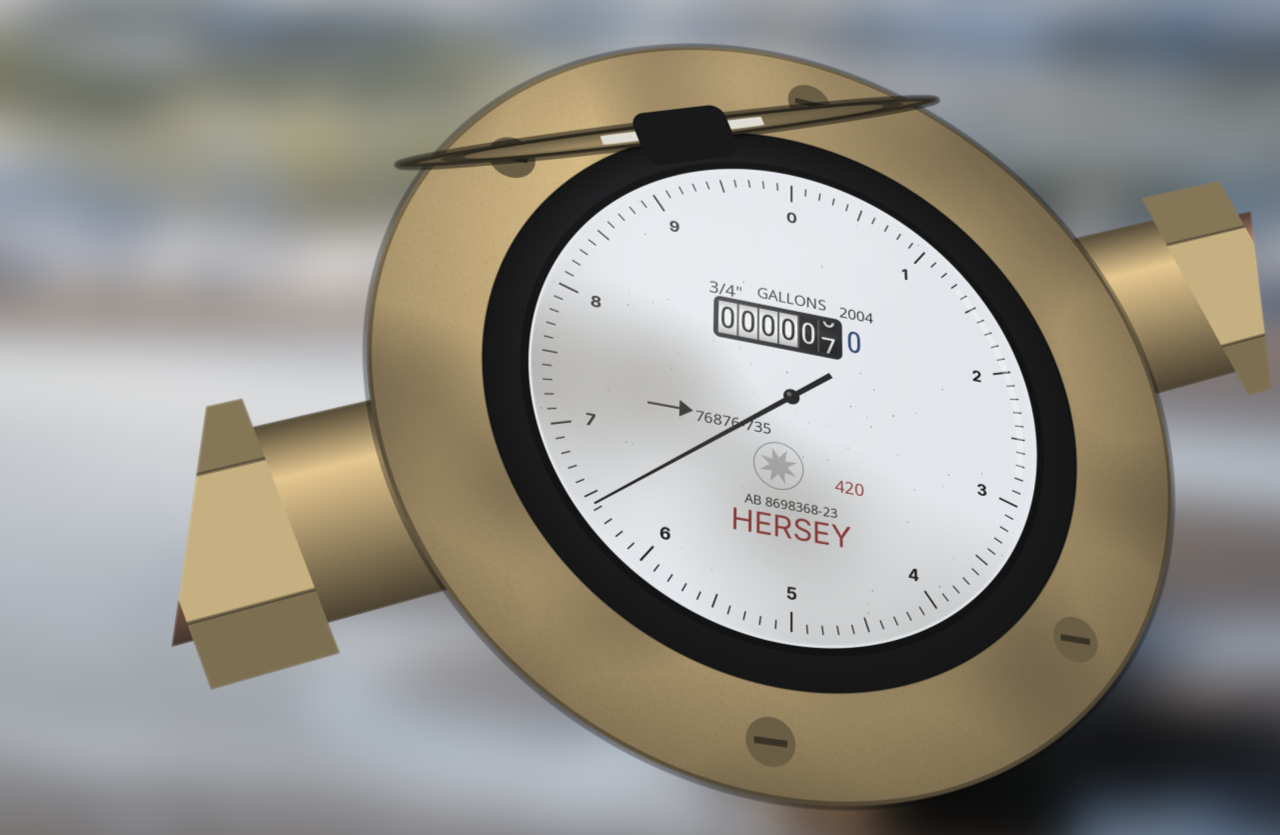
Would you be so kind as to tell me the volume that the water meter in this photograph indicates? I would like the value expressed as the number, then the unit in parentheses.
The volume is 66.4 (gal)
